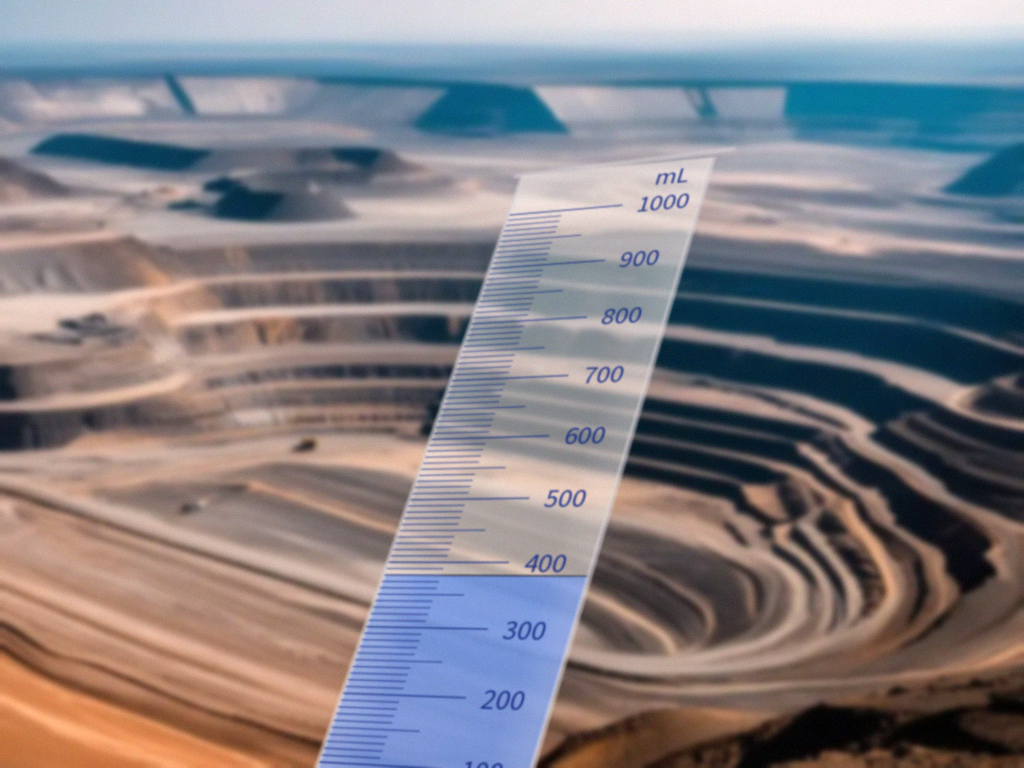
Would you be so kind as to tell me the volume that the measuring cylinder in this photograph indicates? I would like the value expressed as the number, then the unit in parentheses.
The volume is 380 (mL)
